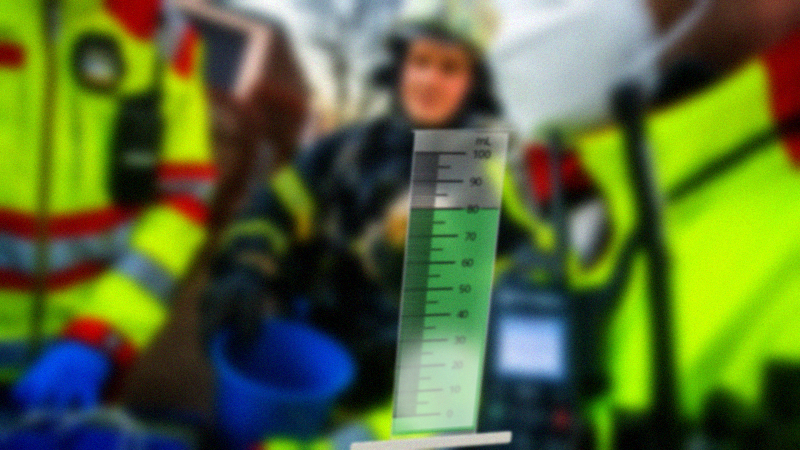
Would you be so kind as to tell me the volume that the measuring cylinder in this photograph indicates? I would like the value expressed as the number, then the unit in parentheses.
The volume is 80 (mL)
